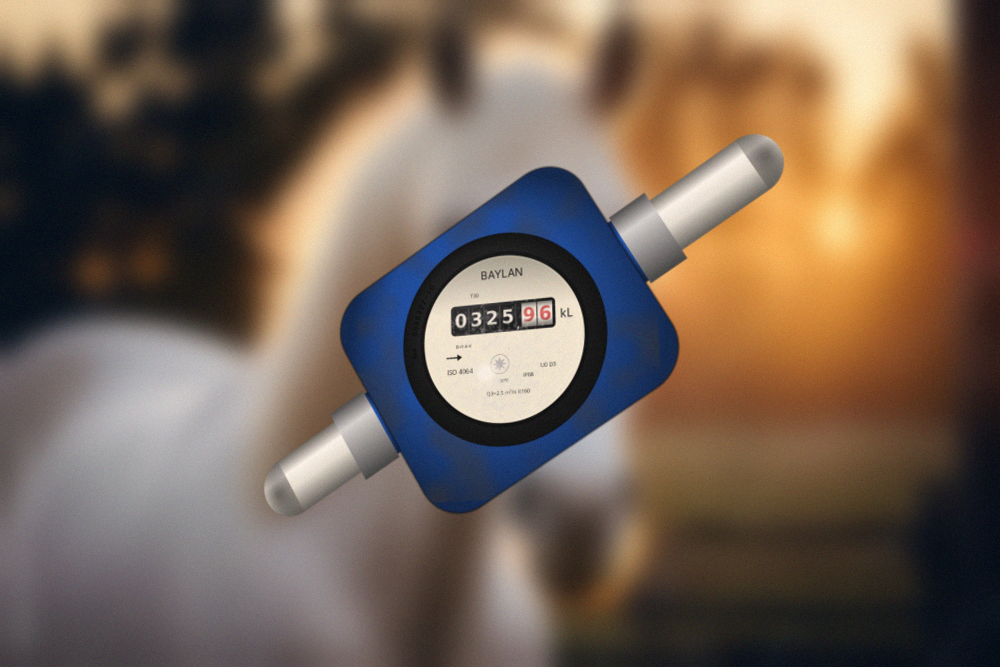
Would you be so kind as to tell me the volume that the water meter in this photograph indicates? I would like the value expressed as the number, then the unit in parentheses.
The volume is 325.96 (kL)
